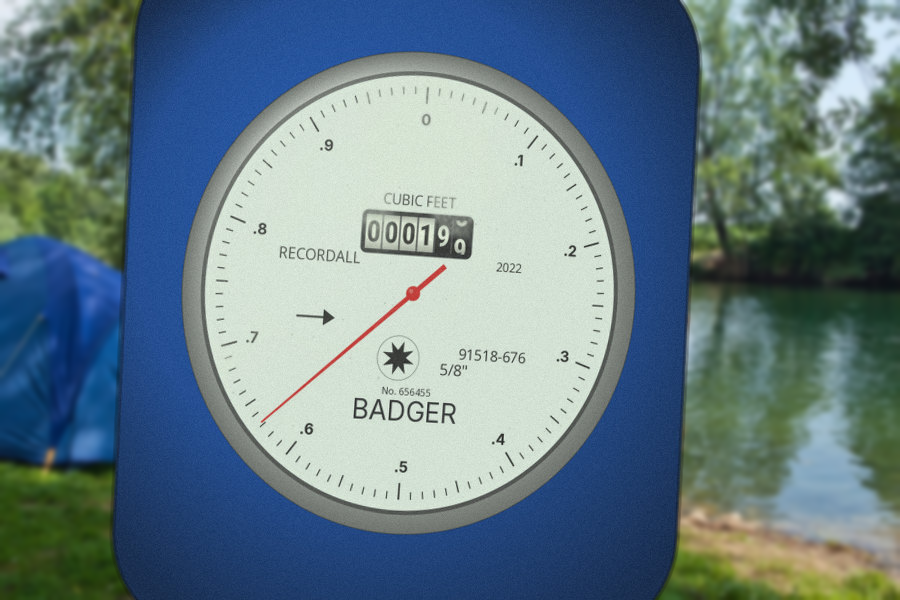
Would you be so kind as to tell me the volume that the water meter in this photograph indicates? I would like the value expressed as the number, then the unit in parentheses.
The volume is 198.63 (ft³)
